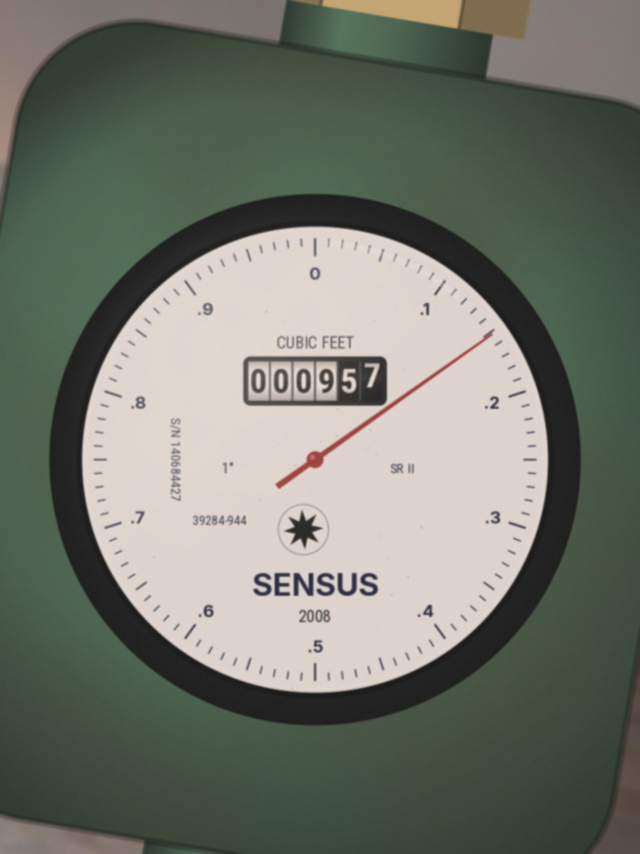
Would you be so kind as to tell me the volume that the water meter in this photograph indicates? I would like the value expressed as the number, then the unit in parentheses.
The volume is 957.15 (ft³)
